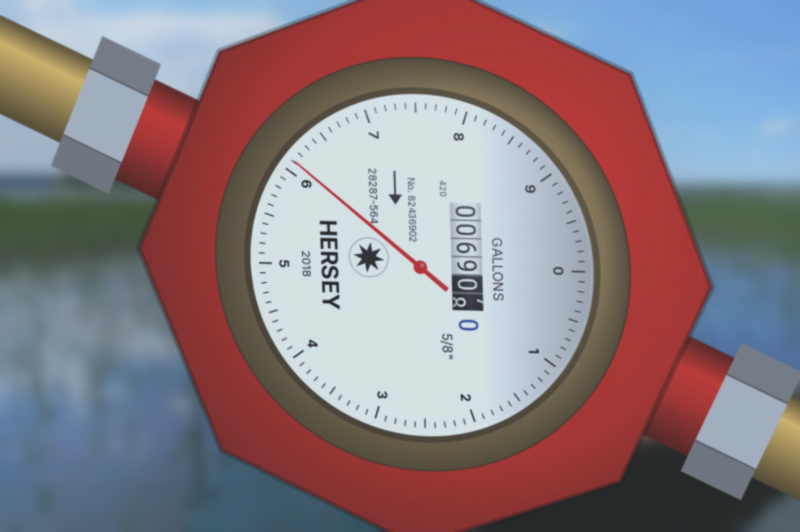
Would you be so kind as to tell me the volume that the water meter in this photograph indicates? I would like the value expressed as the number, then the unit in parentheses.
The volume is 69076.1 (gal)
